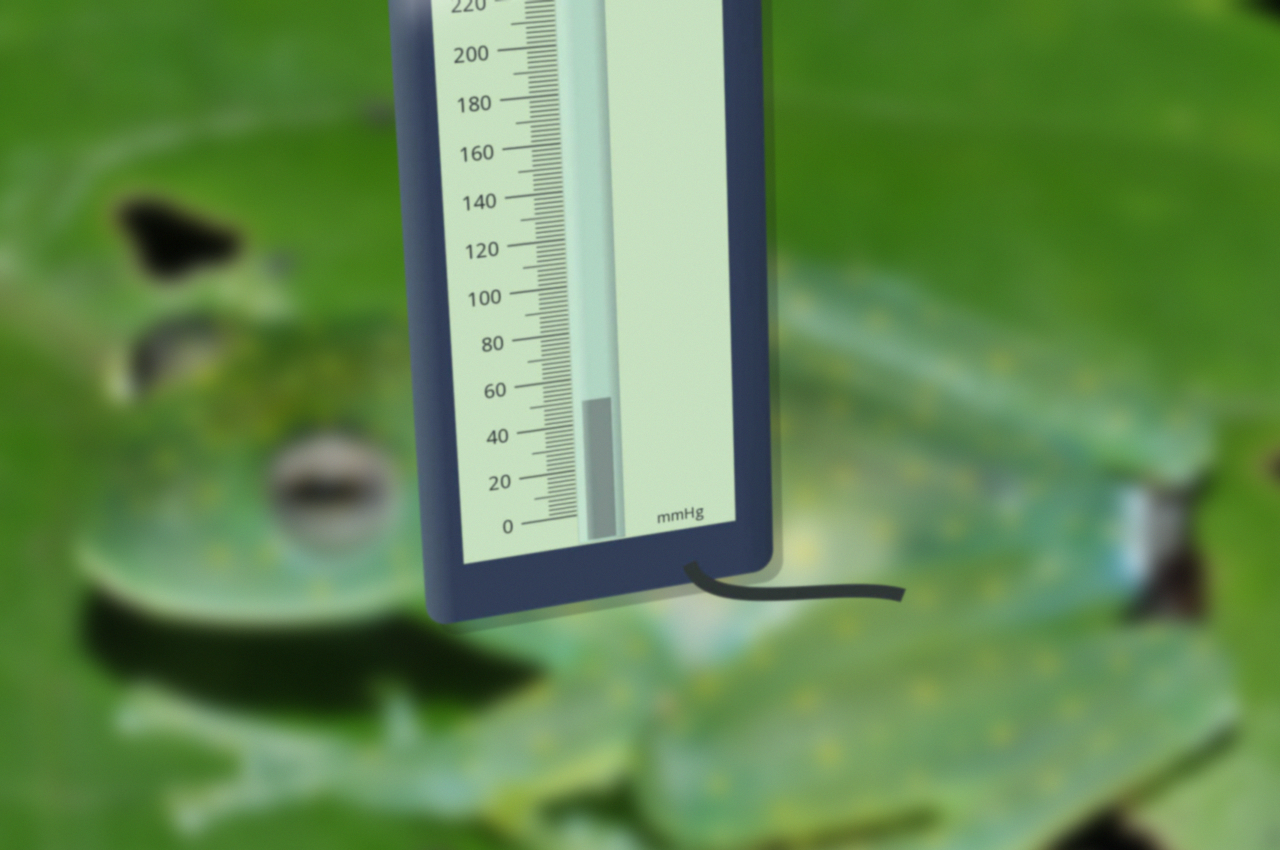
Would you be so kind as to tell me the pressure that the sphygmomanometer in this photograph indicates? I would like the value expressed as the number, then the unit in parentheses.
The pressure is 50 (mmHg)
